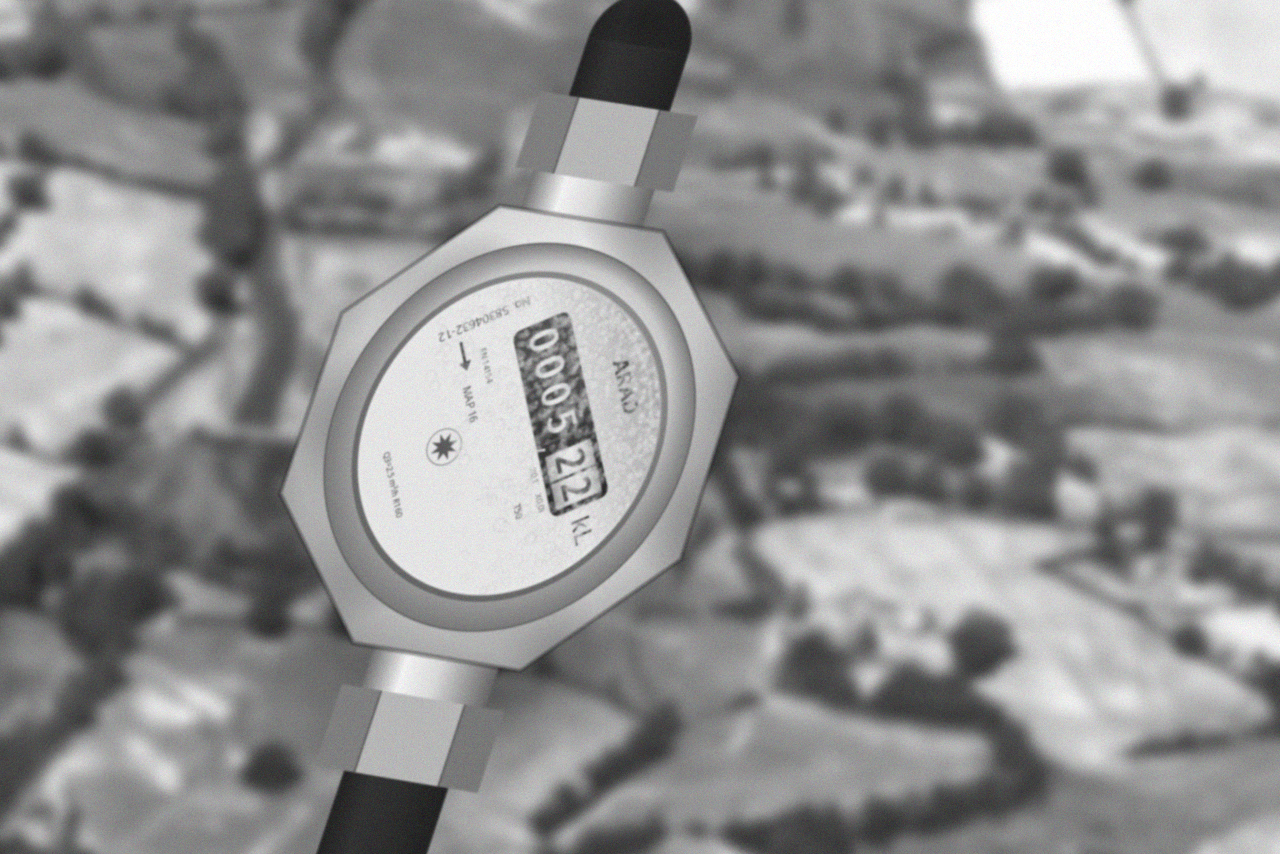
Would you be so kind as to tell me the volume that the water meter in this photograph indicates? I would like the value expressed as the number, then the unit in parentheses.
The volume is 5.22 (kL)
